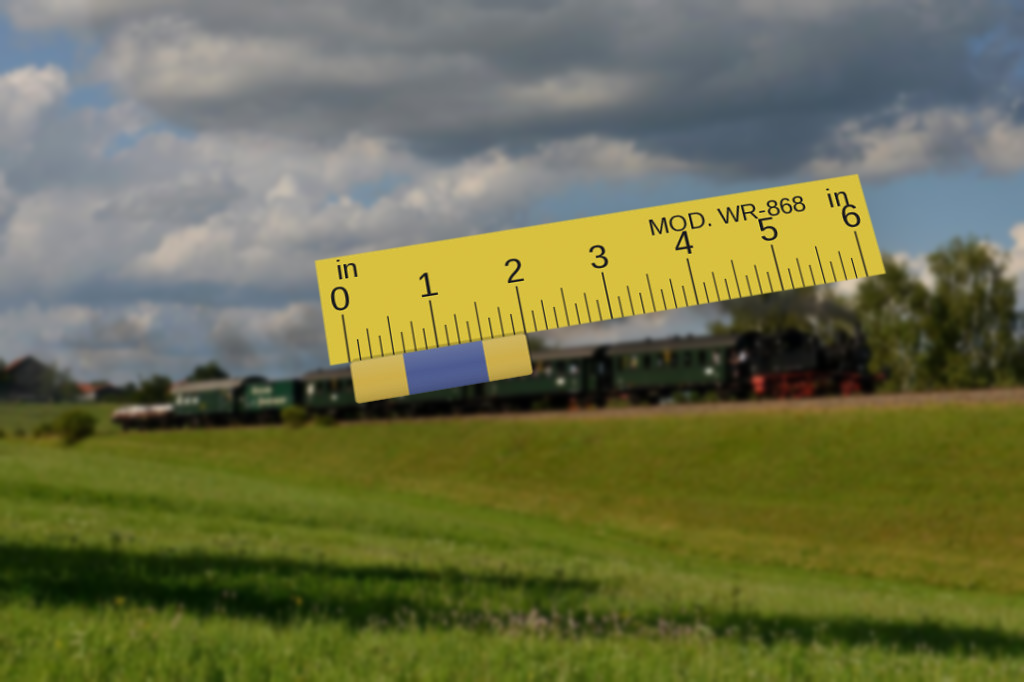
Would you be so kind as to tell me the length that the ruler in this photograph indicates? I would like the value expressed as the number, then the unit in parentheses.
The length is 2 (in)
